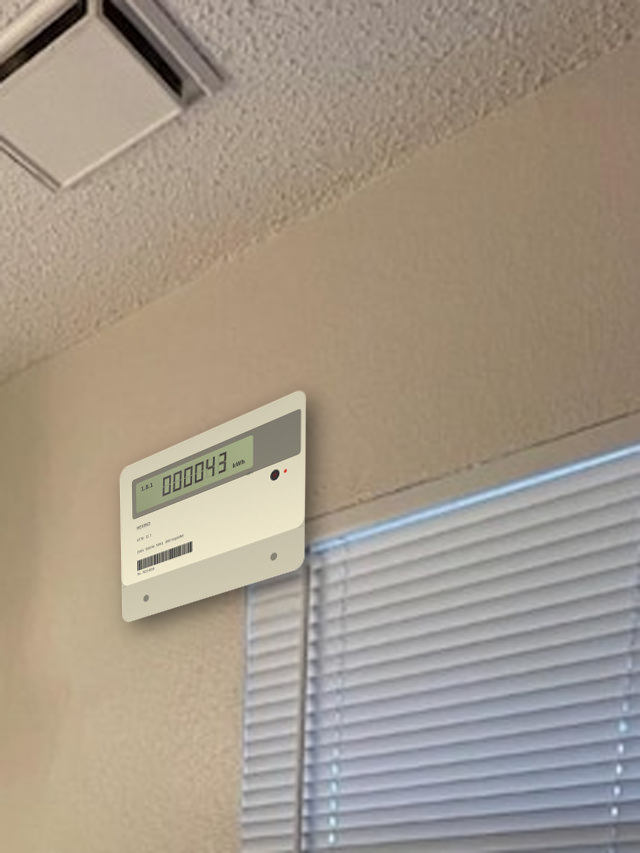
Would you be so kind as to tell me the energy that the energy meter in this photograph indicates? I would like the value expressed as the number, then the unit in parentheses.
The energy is 43 (kWh)
